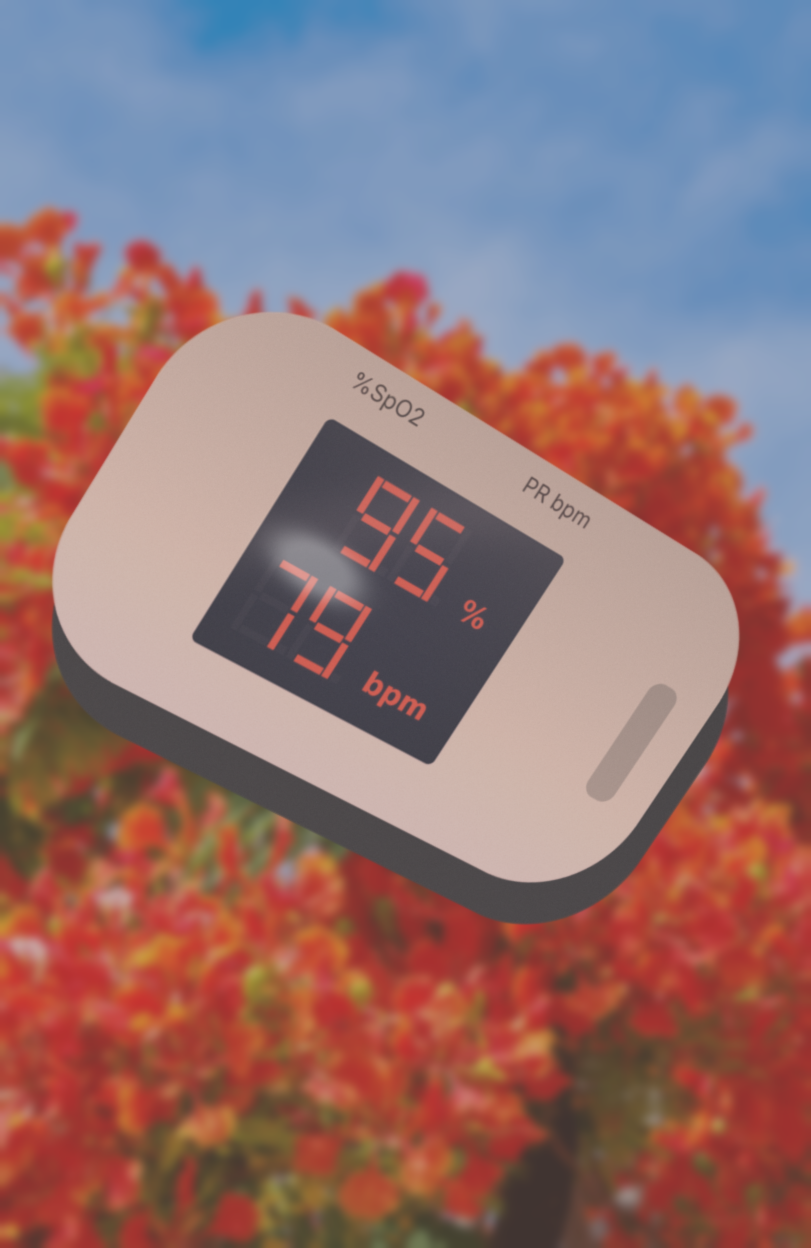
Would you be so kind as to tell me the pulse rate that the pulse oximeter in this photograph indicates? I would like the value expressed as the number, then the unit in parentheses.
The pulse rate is 79 (bpm)
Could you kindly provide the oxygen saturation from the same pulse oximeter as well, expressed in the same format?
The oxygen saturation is 95 (%)
